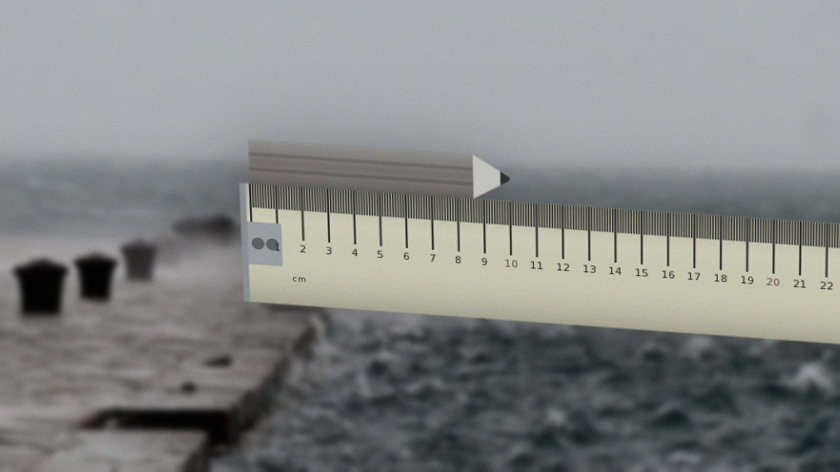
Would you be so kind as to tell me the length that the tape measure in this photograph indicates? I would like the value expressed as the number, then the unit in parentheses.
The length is 10 (cm)
